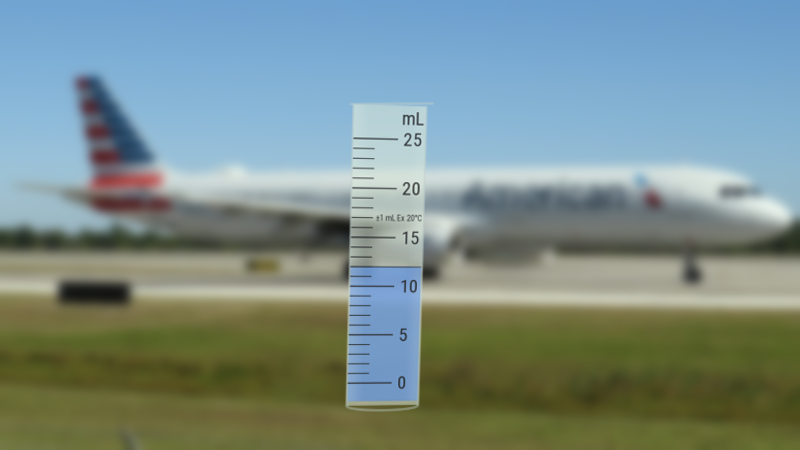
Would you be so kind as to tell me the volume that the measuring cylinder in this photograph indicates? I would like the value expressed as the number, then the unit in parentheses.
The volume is 12 (mL)
